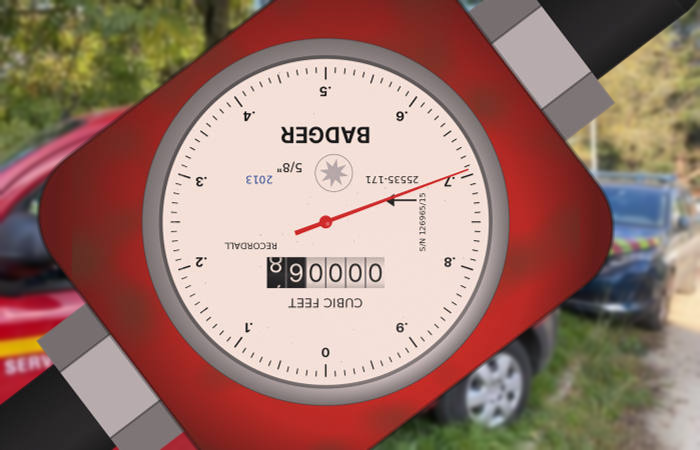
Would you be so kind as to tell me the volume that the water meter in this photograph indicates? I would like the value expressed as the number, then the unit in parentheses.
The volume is 67.69 (ft³)
